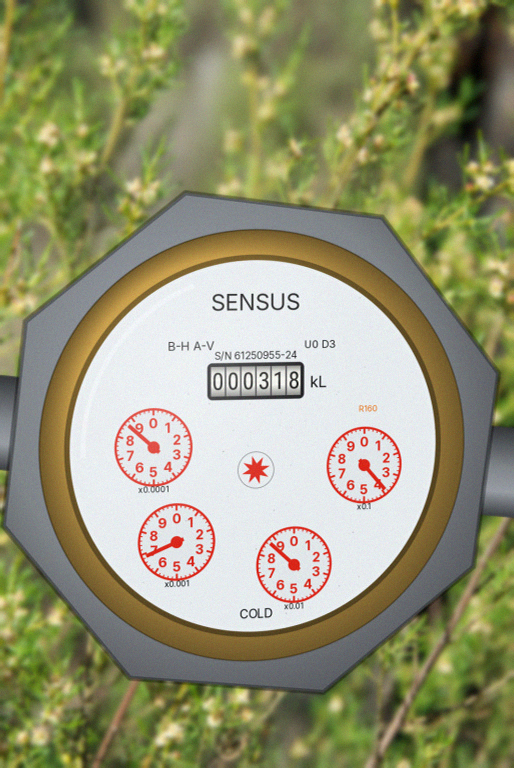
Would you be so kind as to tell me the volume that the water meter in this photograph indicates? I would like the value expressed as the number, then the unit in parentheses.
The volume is 318.3868 (kL)
